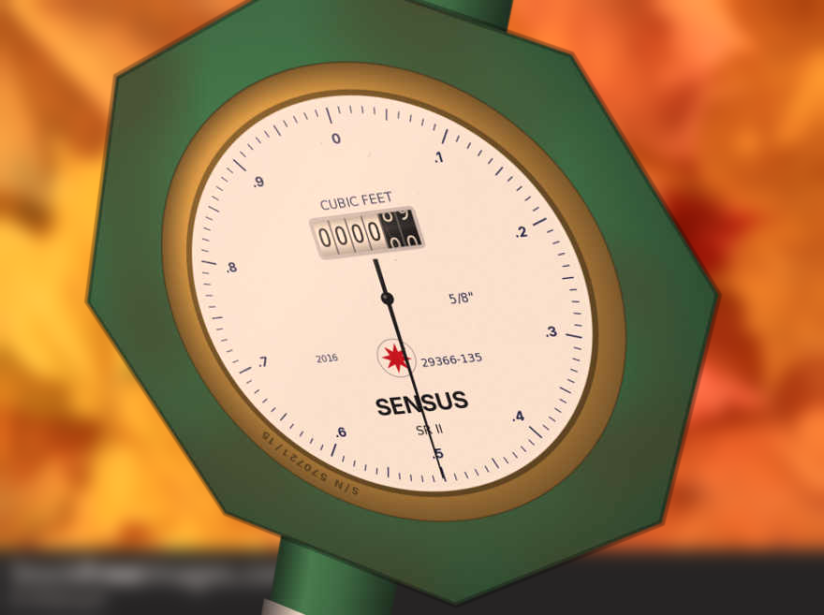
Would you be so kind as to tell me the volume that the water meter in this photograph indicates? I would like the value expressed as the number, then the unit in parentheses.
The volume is 89.50 (ft³)
